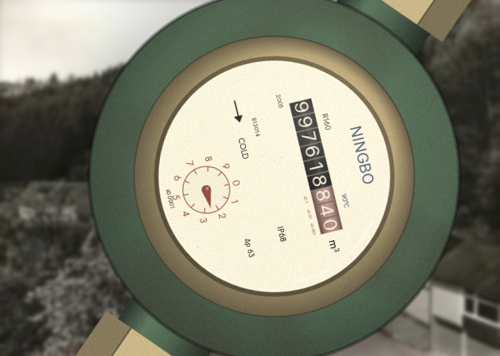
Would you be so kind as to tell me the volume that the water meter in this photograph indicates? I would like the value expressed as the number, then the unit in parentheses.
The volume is 997618.8402 (m³)
